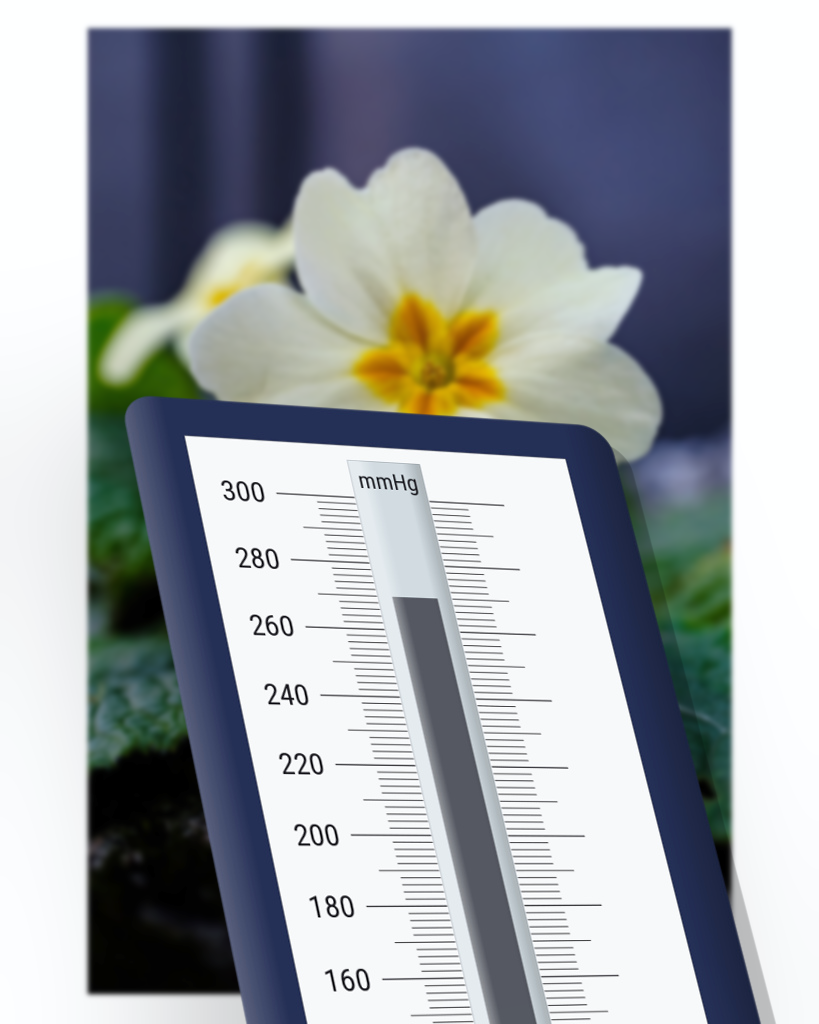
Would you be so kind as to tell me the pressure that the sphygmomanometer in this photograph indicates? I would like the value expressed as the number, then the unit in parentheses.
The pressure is 270 (mmHg)
